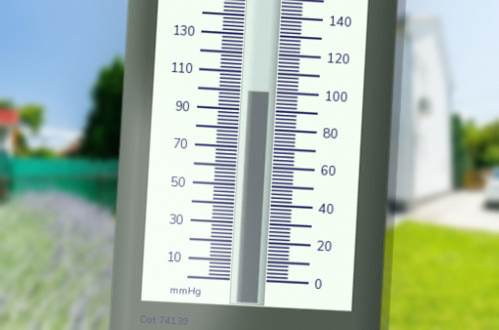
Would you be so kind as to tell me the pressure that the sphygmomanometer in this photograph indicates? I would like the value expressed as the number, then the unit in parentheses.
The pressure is 100 (mmHg)
